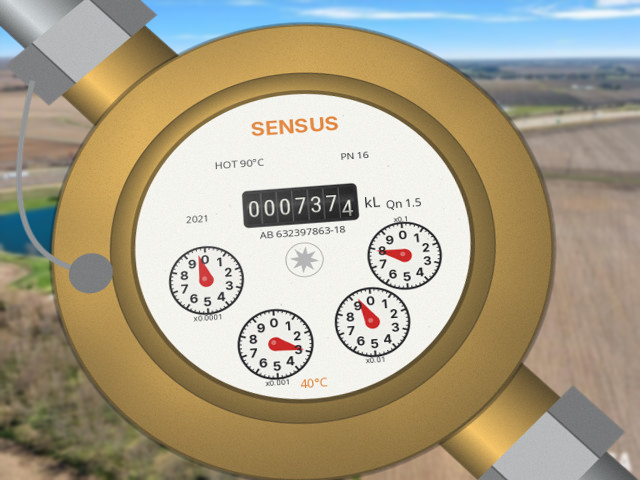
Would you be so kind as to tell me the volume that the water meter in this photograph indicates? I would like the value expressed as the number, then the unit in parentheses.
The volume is 7373.7929 (kL)
